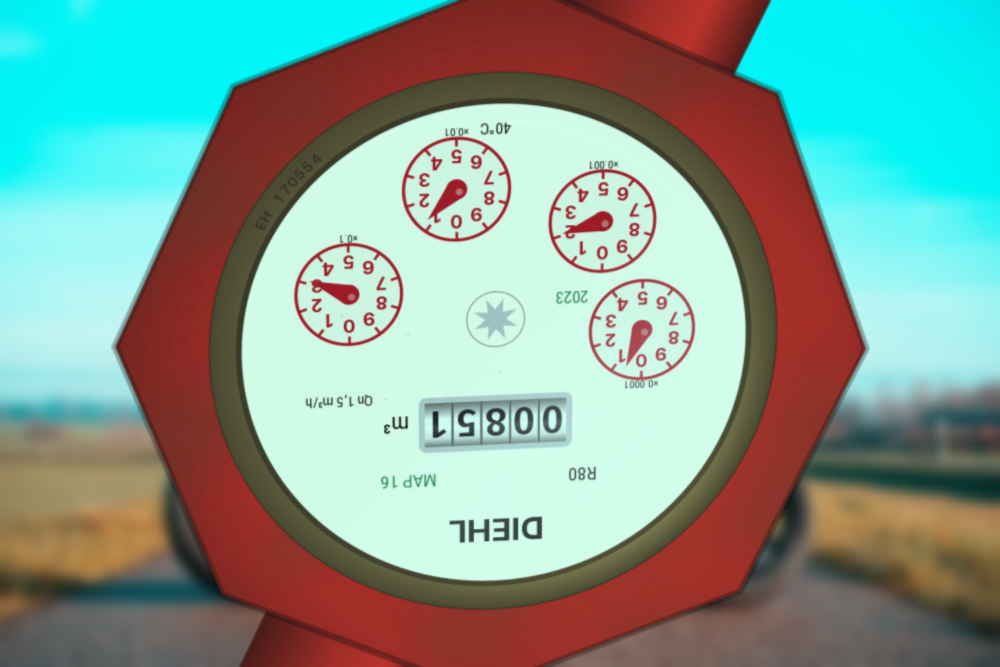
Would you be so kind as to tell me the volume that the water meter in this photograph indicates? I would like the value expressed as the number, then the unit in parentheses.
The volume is 851.3120 (m³)
